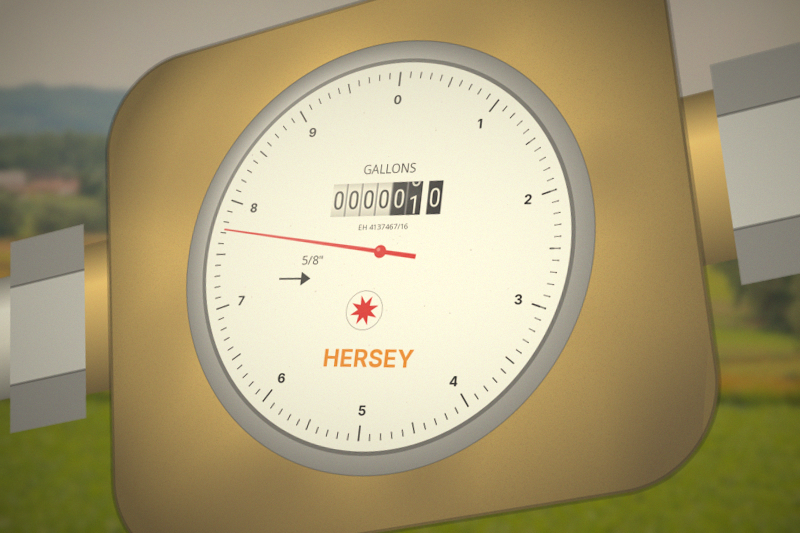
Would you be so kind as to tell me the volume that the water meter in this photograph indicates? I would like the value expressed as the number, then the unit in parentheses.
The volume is 7.7 (gal)
